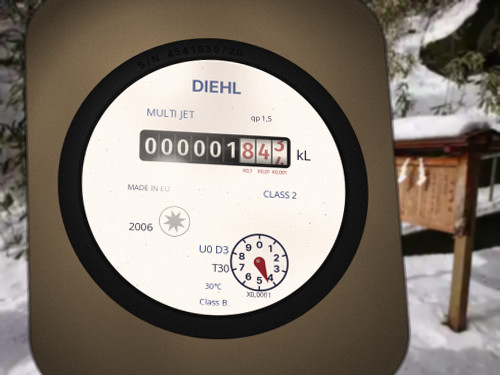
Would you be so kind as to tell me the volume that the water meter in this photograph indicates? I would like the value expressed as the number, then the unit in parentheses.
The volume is 1.8434 (kL)
